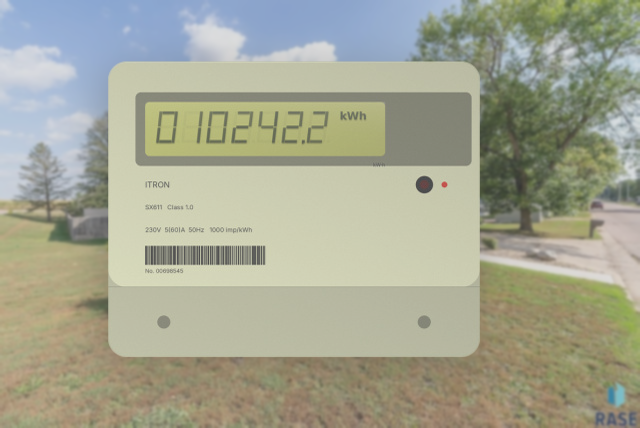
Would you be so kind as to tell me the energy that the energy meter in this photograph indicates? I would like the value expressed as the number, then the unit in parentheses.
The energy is 10242.2 (kWh)
